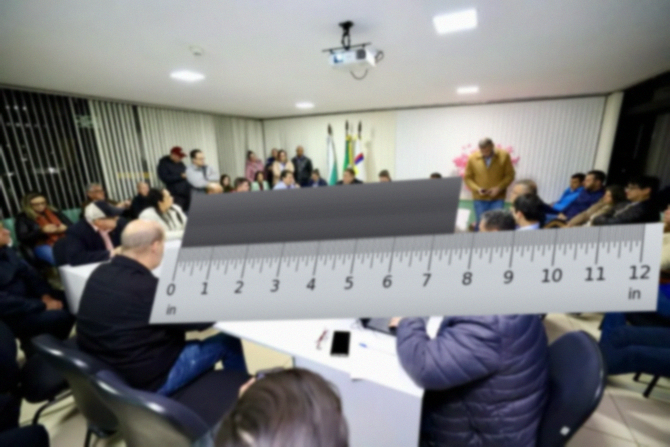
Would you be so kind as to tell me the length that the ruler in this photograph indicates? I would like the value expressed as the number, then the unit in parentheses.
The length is 7.5 (in)
